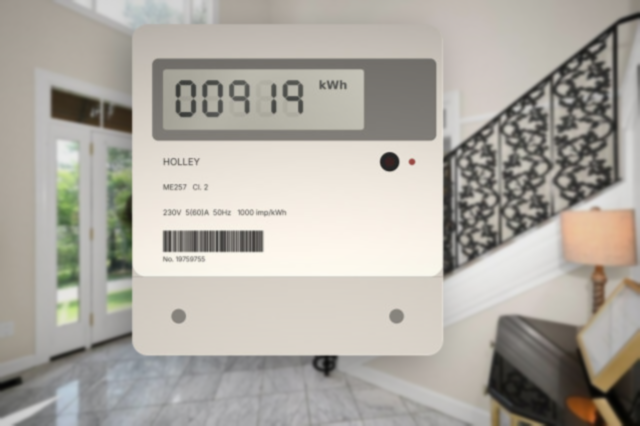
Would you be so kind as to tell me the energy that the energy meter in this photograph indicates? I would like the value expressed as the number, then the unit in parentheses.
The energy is 919 (kWh)
